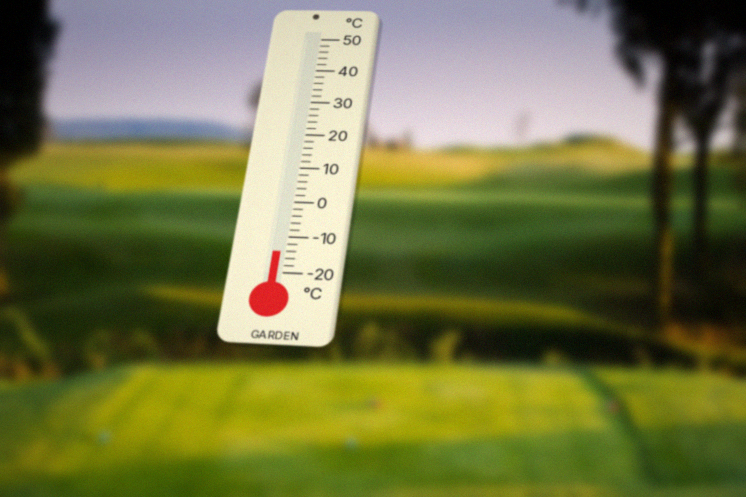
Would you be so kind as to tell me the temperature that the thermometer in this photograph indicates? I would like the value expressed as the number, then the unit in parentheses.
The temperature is -14 (°C)
